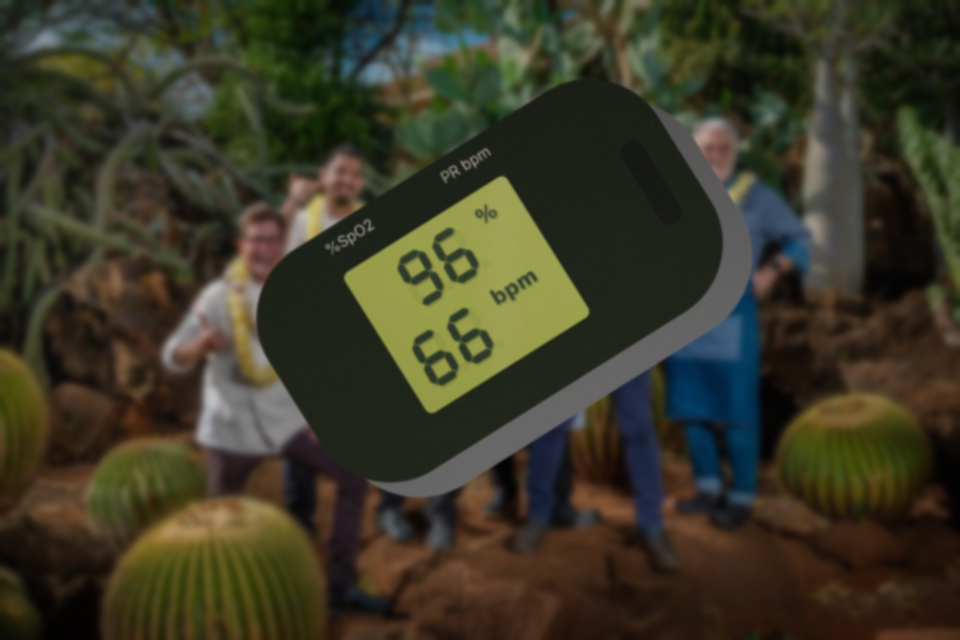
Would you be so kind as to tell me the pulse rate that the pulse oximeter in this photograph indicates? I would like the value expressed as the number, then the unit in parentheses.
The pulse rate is 66 (bpm)
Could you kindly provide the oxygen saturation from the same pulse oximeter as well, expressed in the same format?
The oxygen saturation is 96 (%)
